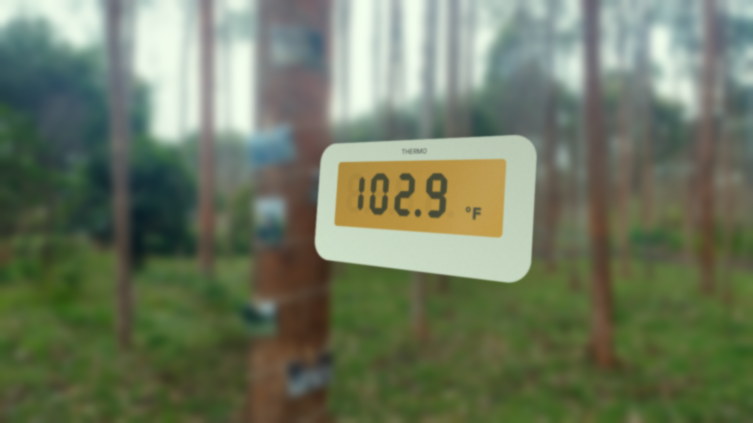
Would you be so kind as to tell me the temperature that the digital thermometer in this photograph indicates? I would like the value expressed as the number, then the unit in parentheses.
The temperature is 102.9 (°F)
